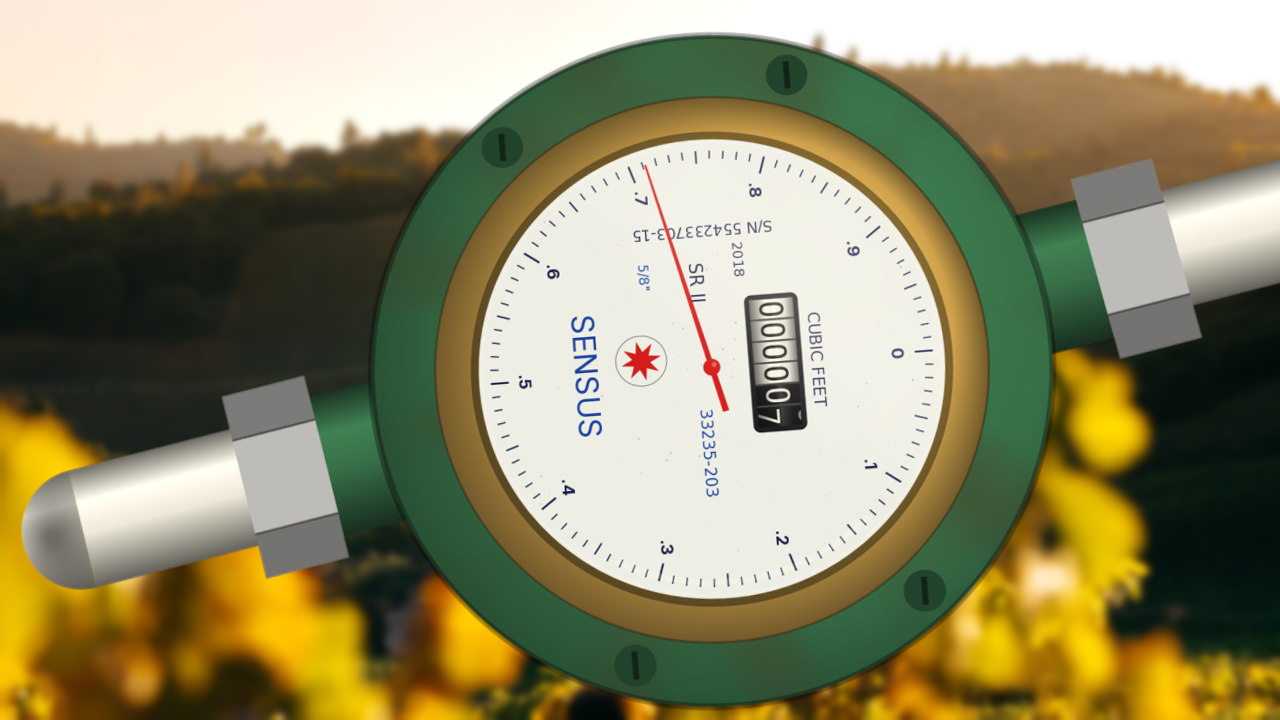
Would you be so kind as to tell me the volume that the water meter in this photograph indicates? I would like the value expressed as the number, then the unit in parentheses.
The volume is 6.71 (ft³)
